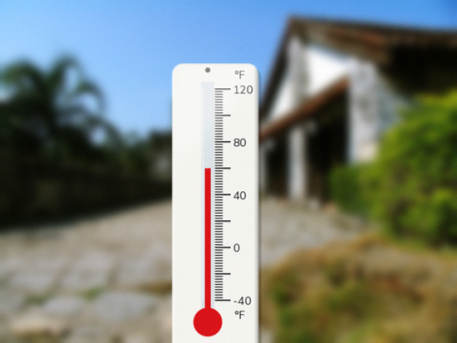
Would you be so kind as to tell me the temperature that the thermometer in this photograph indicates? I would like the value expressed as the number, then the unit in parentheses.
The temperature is 60 (°F)
